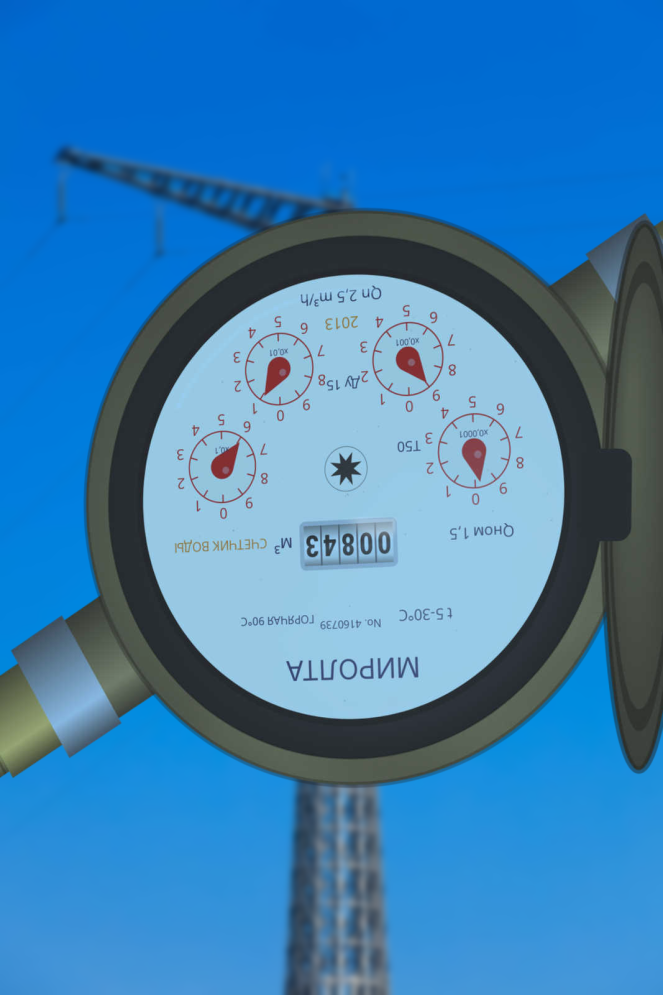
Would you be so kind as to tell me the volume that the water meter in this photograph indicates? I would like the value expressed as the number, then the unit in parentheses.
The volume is 843.6089 (m³)
